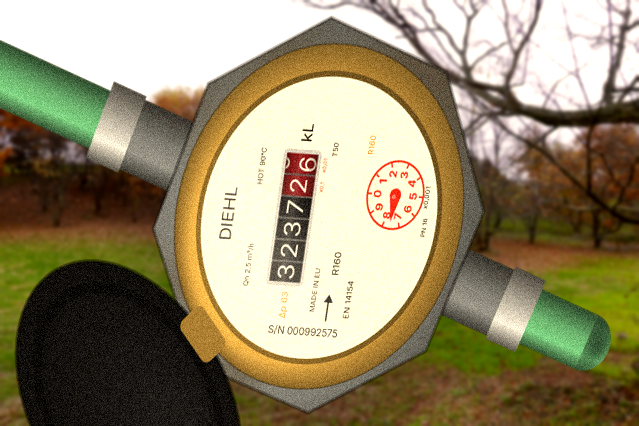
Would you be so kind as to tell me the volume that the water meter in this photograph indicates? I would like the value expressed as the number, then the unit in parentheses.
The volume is 3237.257 (kL)
